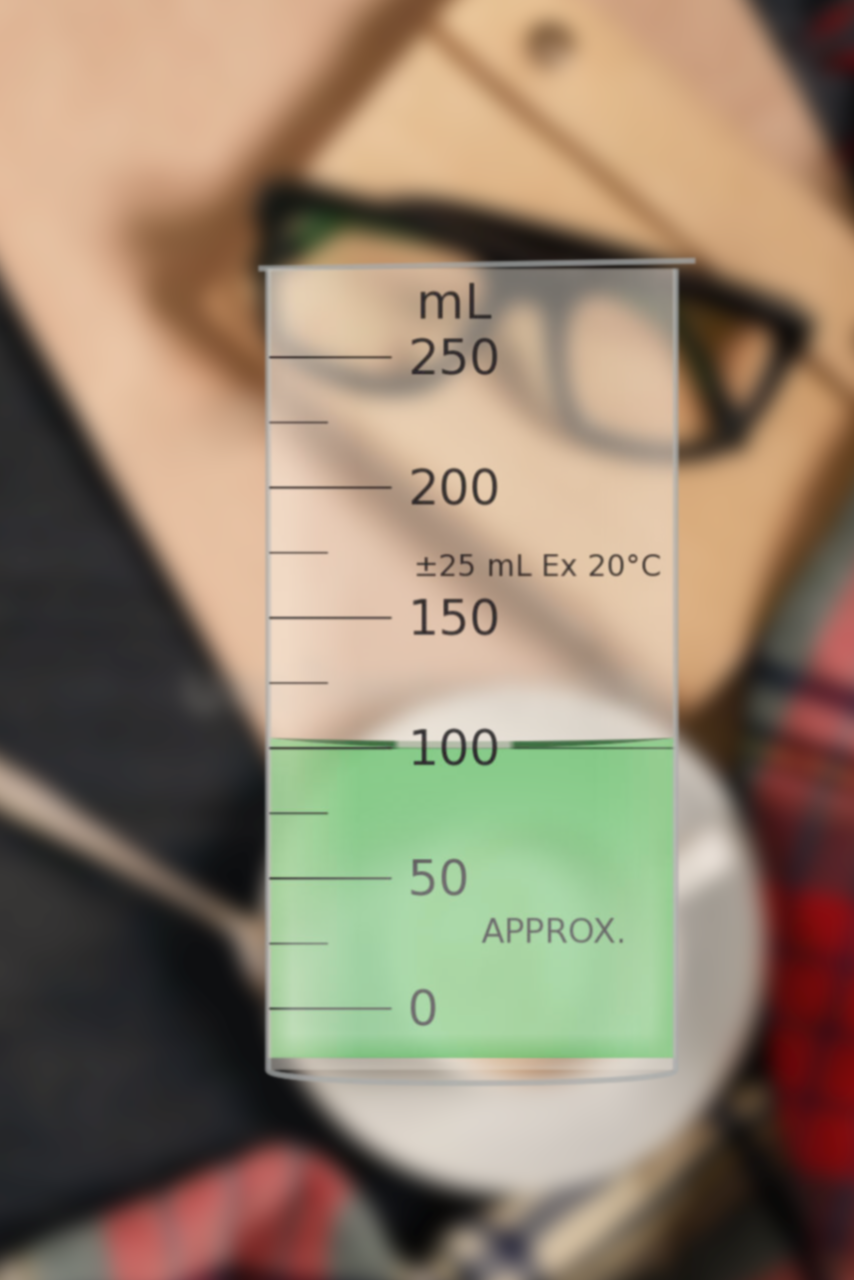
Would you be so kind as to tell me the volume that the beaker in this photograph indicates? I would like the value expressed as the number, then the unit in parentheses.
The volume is 100 (mL)
